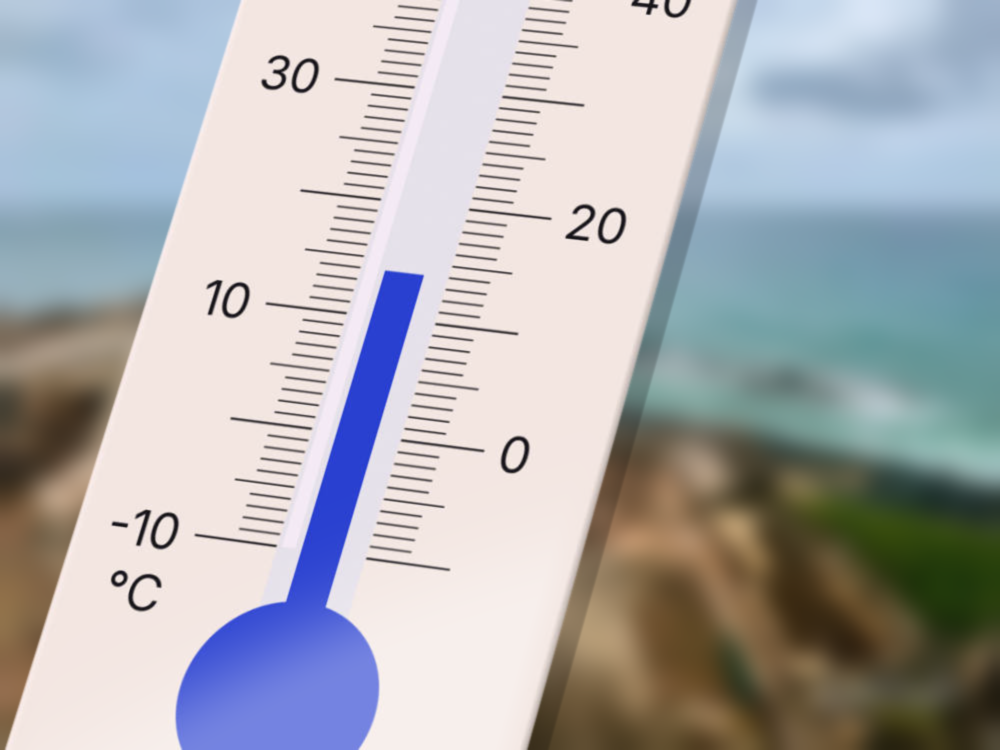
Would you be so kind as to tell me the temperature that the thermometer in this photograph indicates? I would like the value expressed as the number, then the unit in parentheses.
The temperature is 14 (°C)
